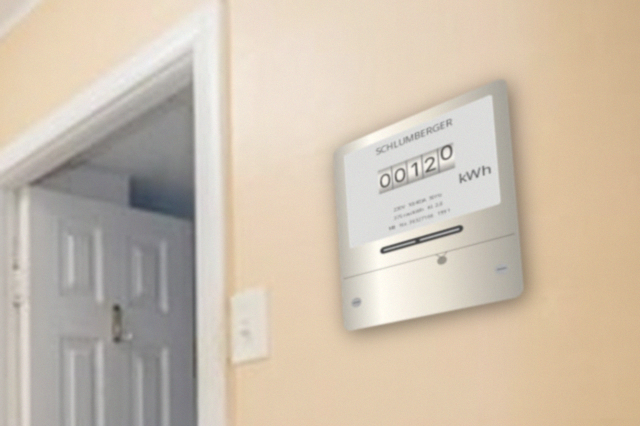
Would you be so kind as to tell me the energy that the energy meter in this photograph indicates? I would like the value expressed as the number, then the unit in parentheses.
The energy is 120 (kWh)
